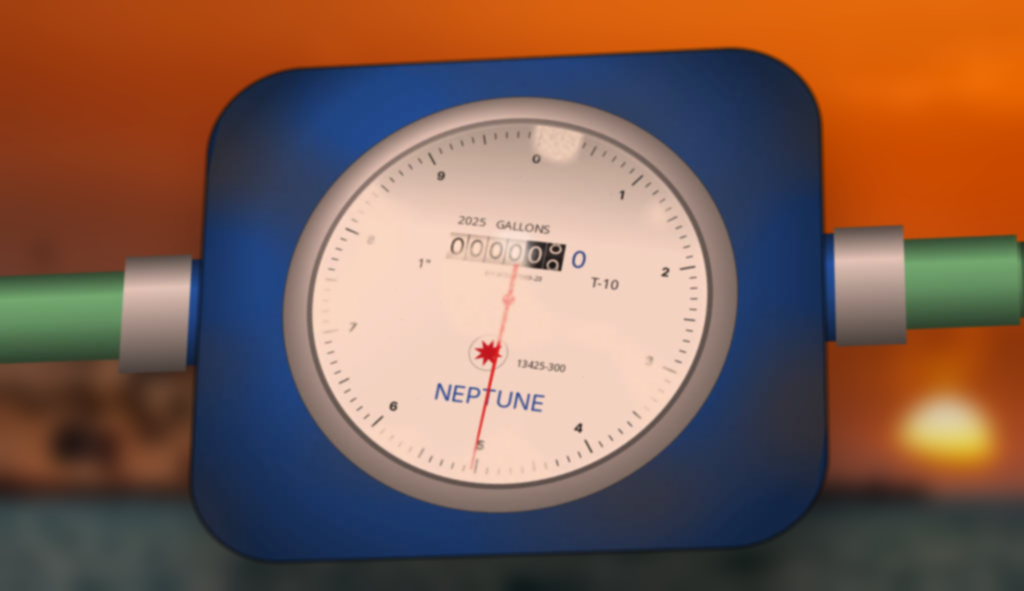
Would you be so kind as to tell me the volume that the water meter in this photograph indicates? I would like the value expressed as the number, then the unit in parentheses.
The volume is 85.0 (gal)
